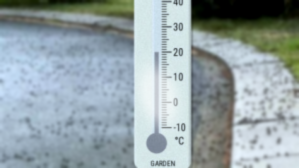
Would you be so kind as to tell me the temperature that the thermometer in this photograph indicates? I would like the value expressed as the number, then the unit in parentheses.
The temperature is 20 (°C)
